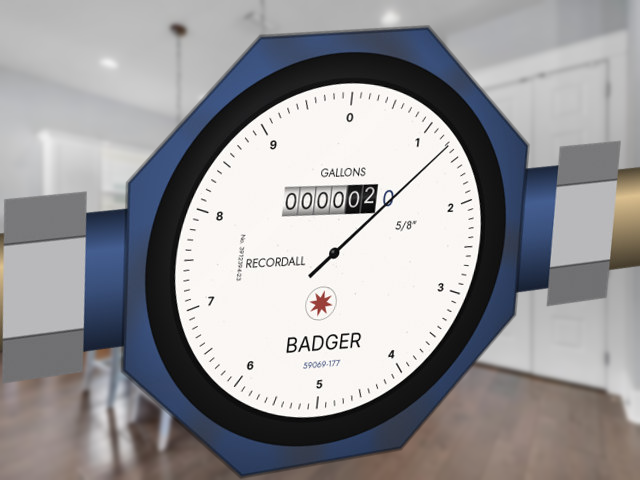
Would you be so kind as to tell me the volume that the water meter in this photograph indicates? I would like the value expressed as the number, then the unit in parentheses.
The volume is 21.3 (gal)
